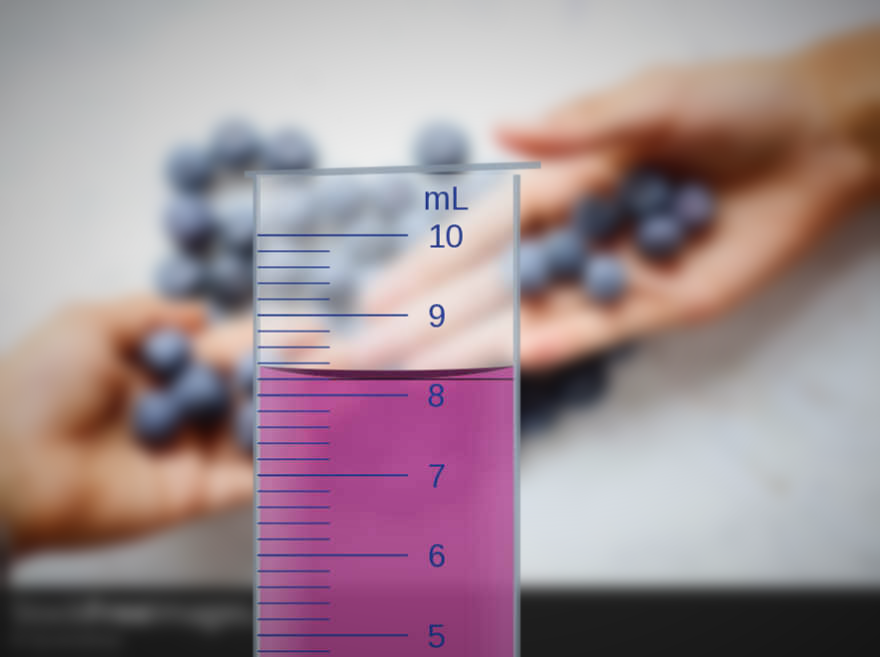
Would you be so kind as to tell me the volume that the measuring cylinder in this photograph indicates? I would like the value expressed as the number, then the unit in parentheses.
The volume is 8.2 (mL)
